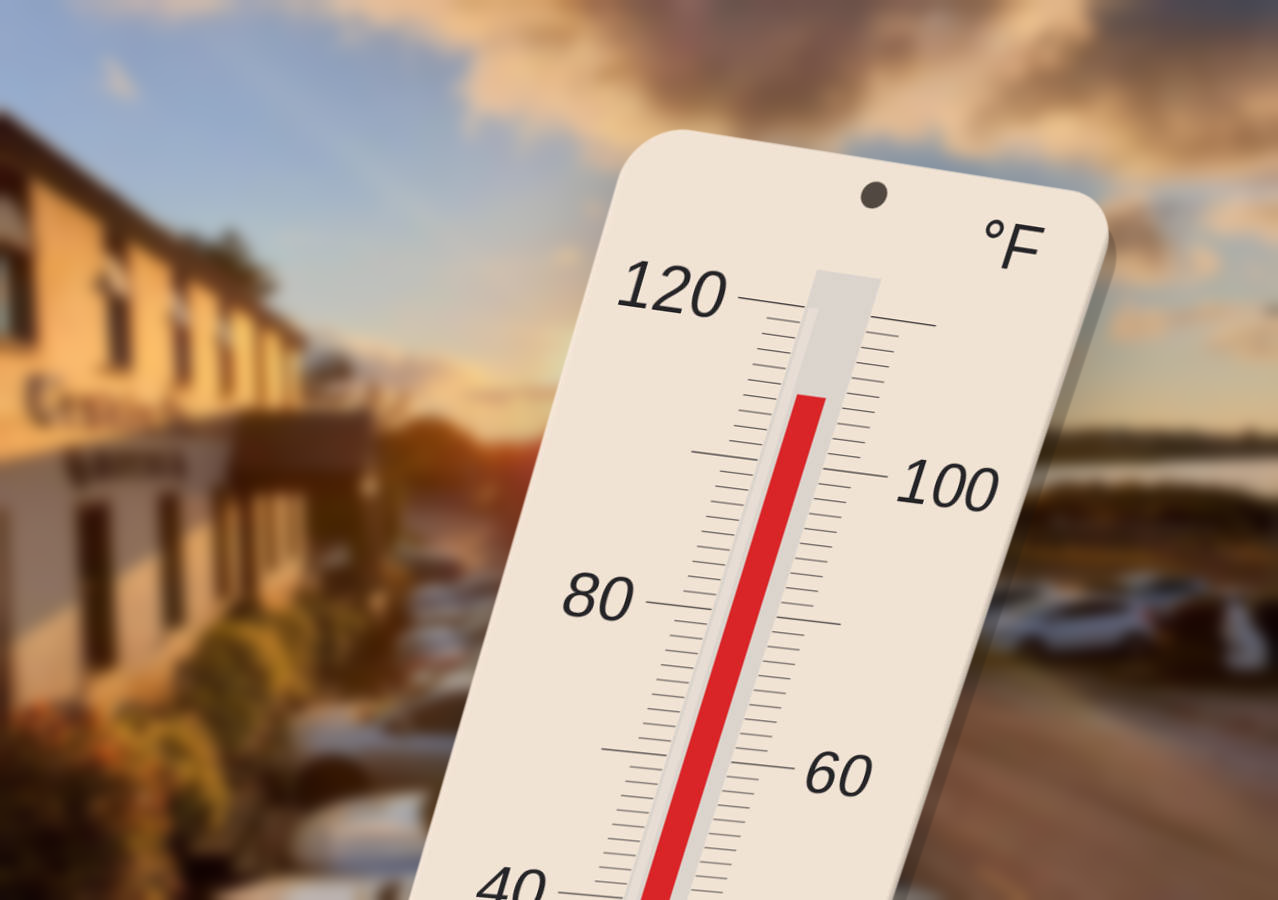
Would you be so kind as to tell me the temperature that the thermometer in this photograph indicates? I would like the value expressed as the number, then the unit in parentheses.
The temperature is 109 (°F)
